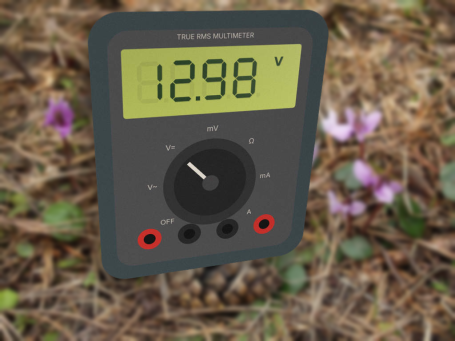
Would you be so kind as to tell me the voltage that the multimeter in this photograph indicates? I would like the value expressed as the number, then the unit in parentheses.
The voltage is 12.98 (V)
